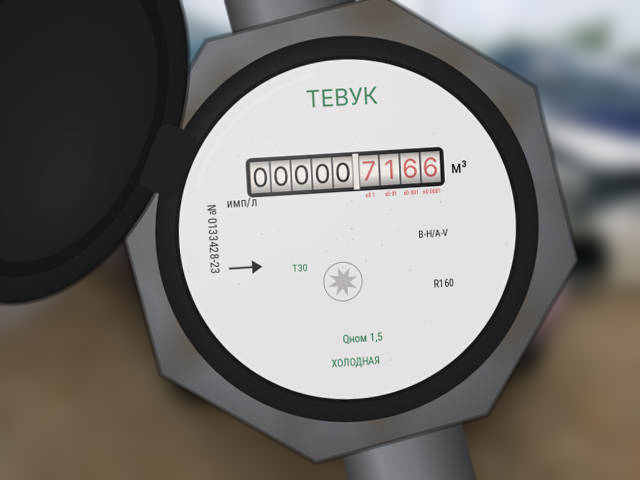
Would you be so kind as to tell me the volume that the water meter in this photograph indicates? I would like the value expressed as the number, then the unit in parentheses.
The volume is 0.7166 (m³)
